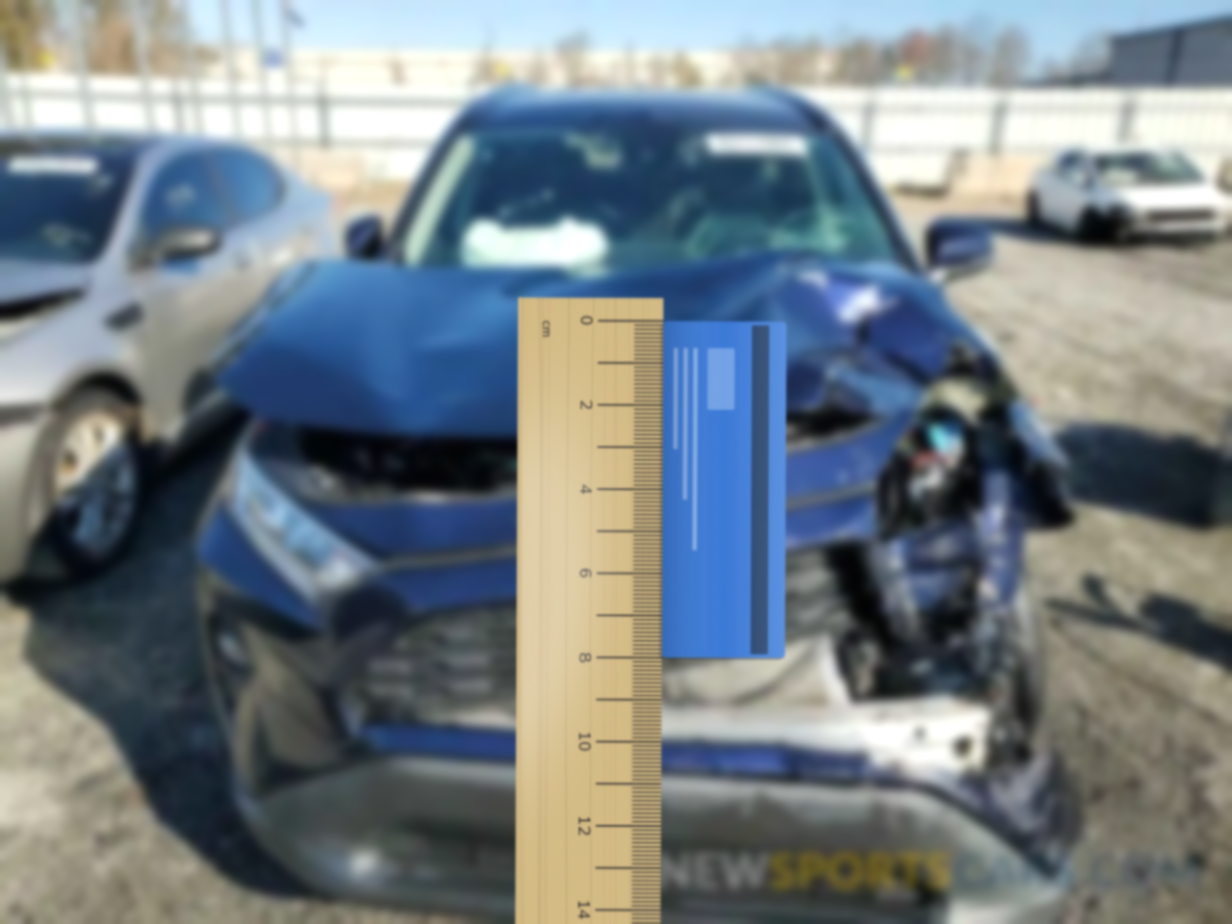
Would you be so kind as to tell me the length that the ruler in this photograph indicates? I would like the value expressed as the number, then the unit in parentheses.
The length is 8 (cm)
